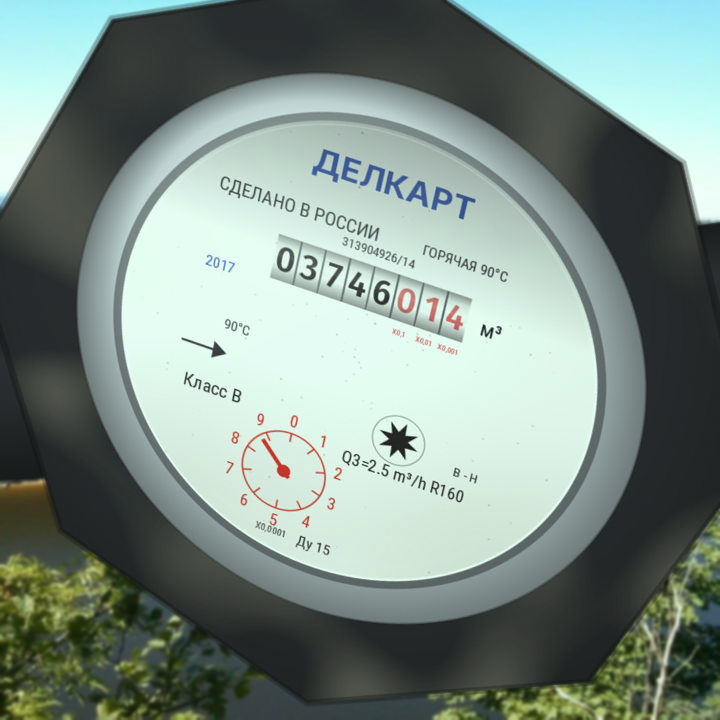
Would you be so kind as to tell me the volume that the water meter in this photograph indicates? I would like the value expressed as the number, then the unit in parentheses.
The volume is 3746.0148 (m³)
